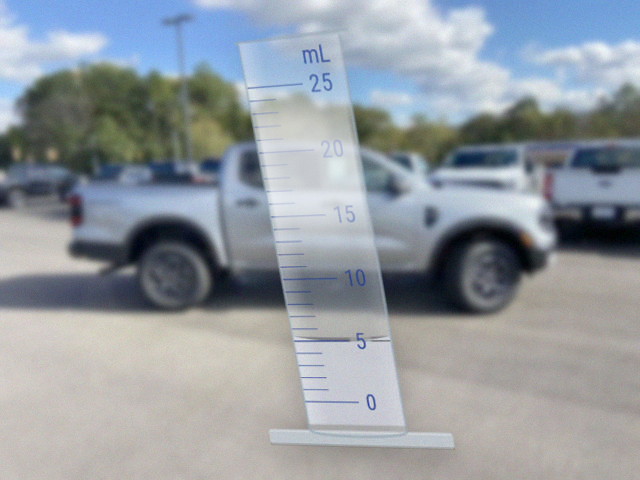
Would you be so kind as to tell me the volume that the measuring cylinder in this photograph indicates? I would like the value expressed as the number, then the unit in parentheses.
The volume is 5 (mL)
